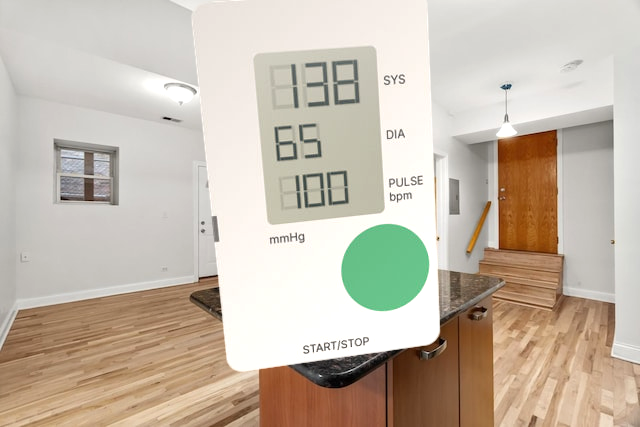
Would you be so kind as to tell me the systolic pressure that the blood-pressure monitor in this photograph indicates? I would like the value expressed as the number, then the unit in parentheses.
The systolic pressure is 138 (mmHg)
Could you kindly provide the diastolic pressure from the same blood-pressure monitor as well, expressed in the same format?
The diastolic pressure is 65 (mmHg)
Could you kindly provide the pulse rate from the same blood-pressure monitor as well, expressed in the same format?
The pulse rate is 100 (bpm)
